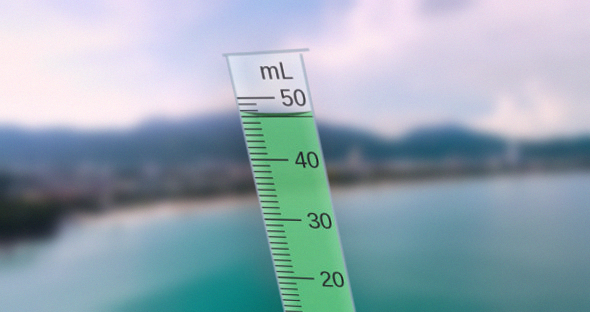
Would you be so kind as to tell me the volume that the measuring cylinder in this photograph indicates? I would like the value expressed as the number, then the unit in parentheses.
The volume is 47 (mL)
